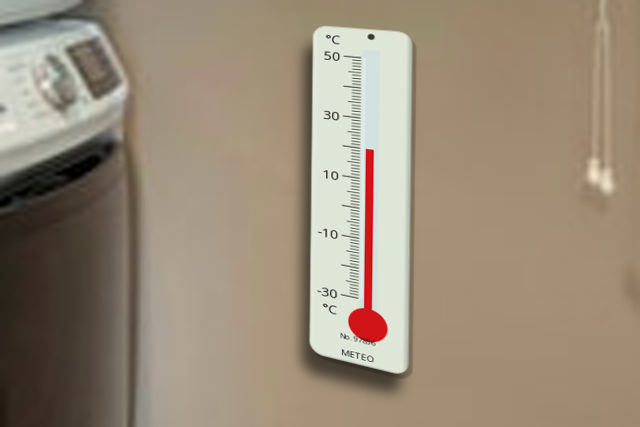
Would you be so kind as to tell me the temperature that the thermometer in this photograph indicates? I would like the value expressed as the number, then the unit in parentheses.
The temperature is 20 (°C)
